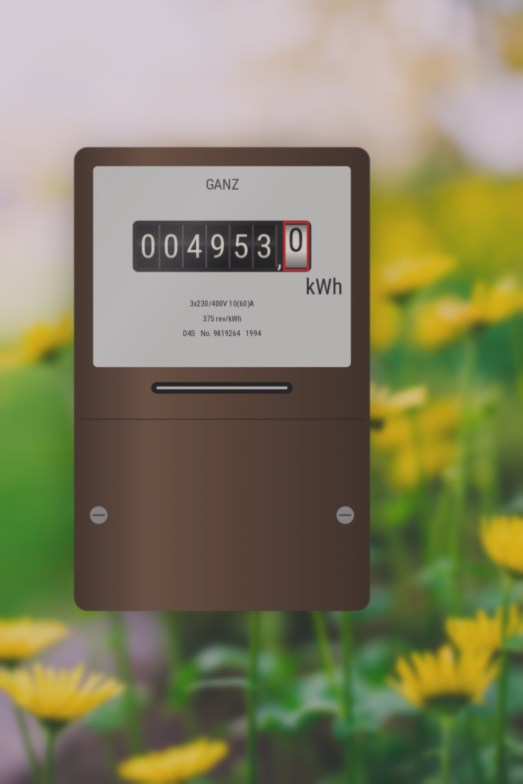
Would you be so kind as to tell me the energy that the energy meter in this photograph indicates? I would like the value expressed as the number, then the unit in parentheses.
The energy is 4953.0 (kWh)
